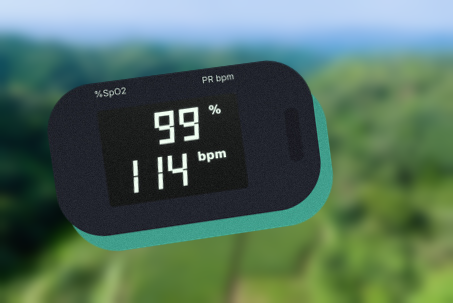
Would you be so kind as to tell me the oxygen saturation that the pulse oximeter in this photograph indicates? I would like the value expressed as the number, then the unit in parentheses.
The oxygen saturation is 99 (%)
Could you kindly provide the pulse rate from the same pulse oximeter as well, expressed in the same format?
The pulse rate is 114 (bpm)
